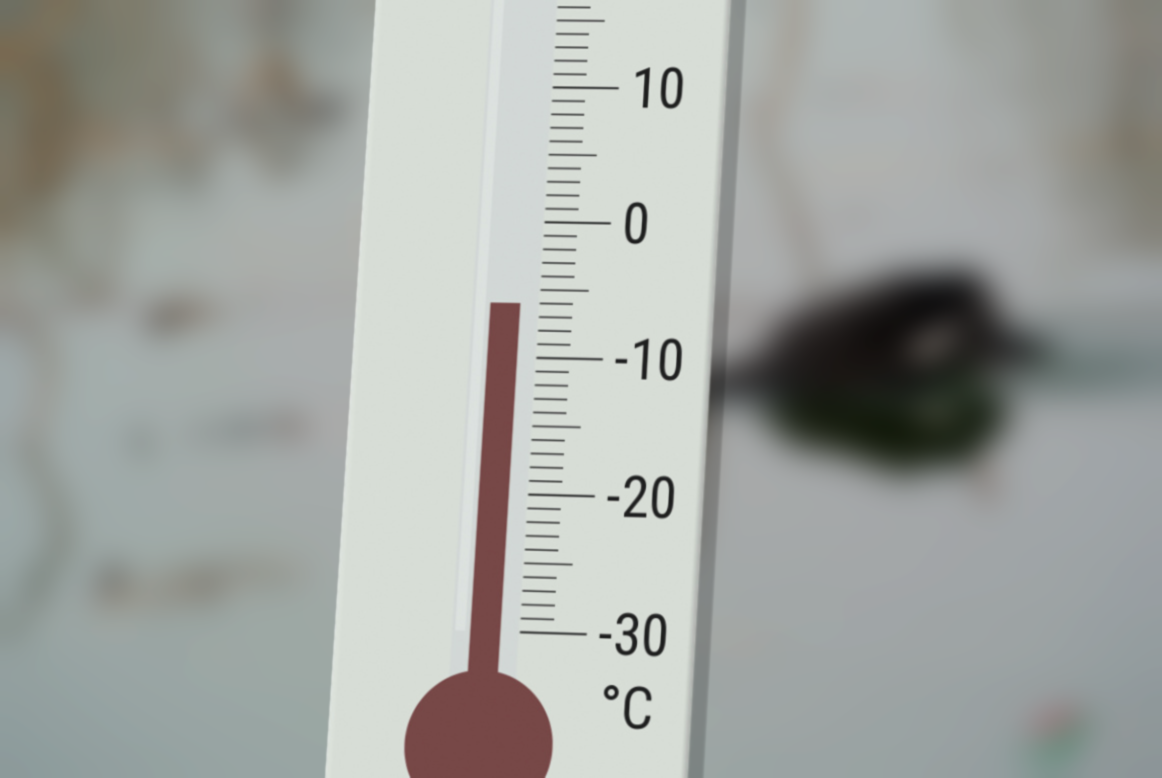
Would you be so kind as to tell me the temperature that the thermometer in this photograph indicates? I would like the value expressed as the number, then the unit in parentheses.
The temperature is -6 (°C)
